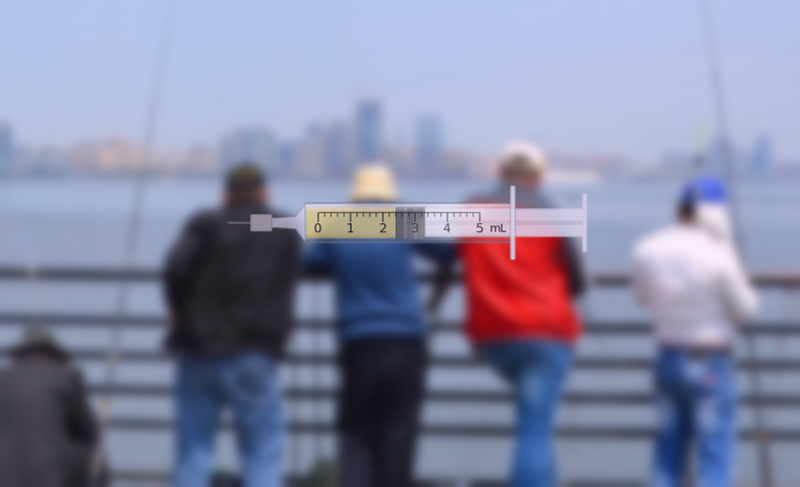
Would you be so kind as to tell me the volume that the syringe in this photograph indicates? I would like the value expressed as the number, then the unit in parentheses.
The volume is 2.4 (mL)
